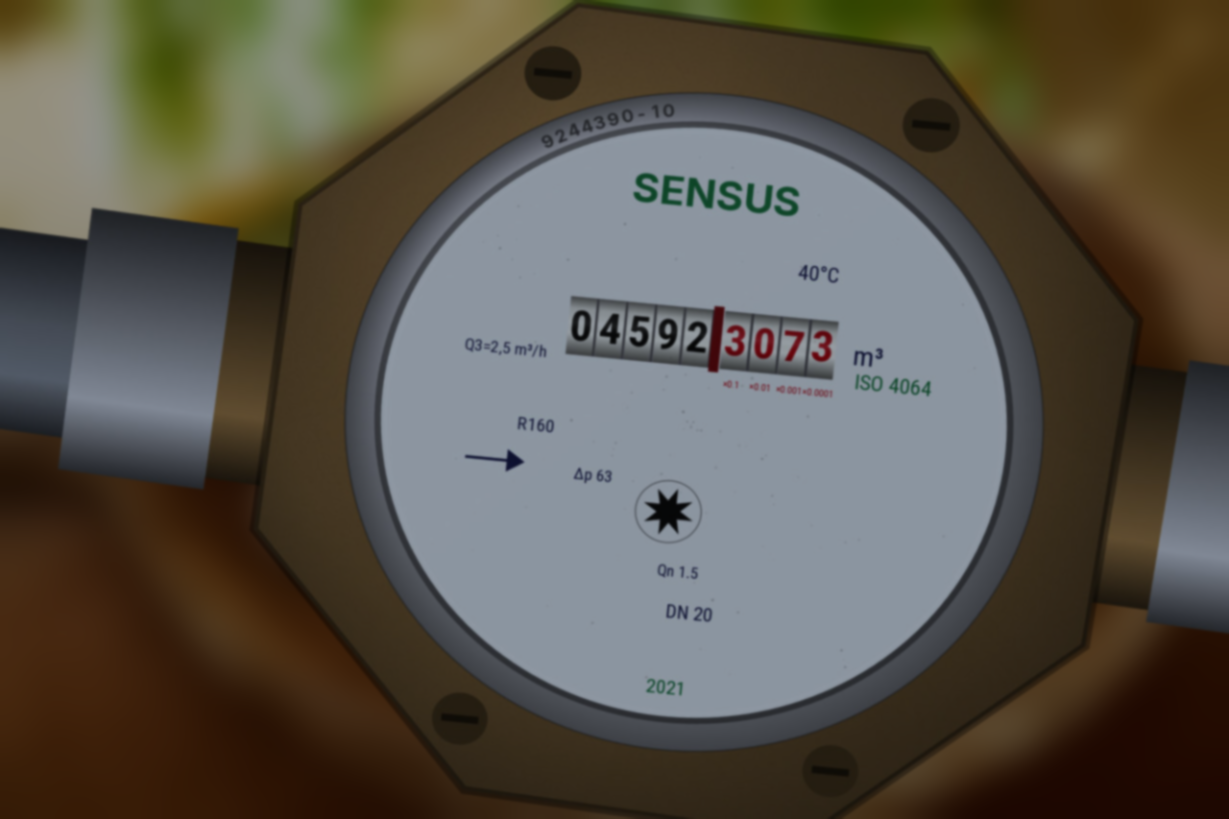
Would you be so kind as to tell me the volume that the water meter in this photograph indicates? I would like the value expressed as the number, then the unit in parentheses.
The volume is 4592.3073 (m³)
